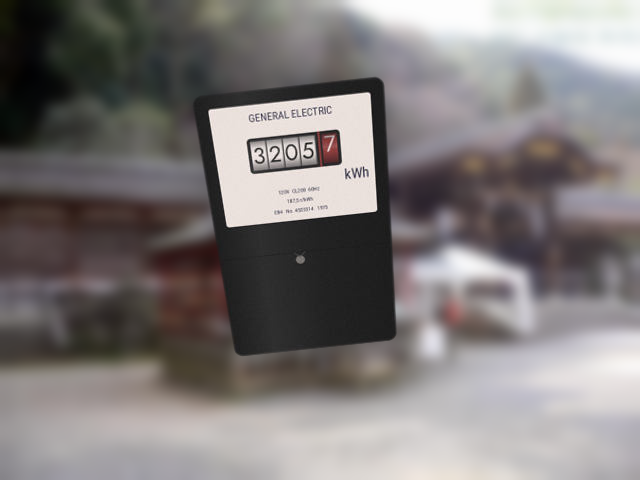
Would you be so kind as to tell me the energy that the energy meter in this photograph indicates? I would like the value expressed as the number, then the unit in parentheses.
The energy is 3205.7 (kWh)
